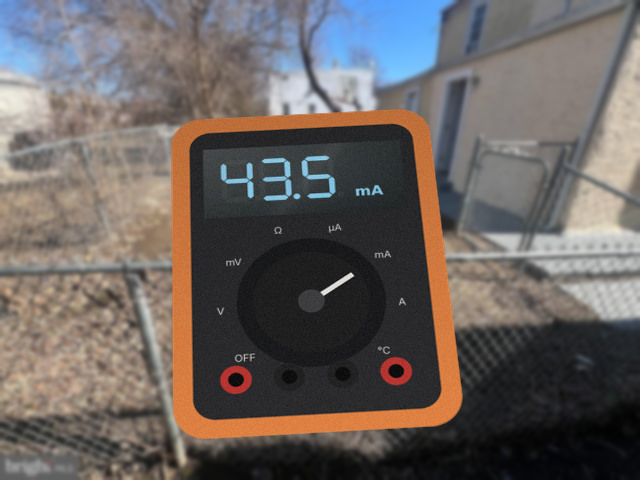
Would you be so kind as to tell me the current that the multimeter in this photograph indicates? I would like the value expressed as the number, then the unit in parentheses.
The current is 43.5 (mA)
